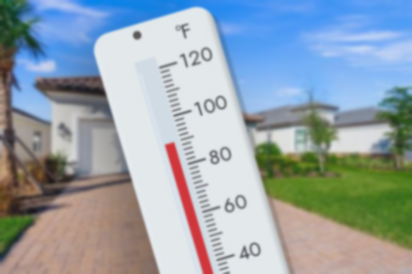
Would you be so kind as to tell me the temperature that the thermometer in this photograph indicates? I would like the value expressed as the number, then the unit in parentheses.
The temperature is 90 (°F)
